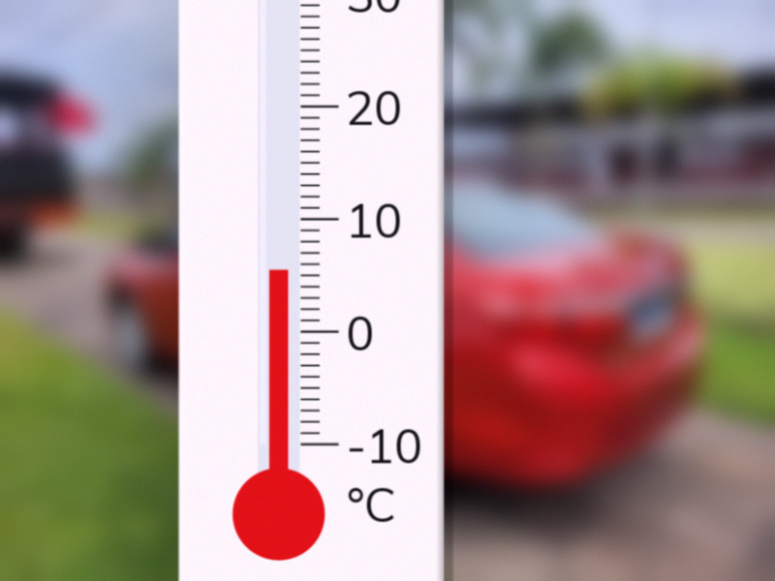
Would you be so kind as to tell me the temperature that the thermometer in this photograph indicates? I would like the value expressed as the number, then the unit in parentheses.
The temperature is 5.5 (°C)
